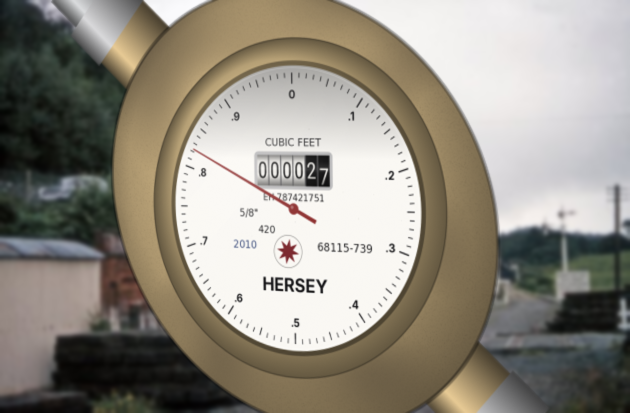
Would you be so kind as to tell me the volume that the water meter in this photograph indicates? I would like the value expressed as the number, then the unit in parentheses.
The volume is 26.82 (ft³)
